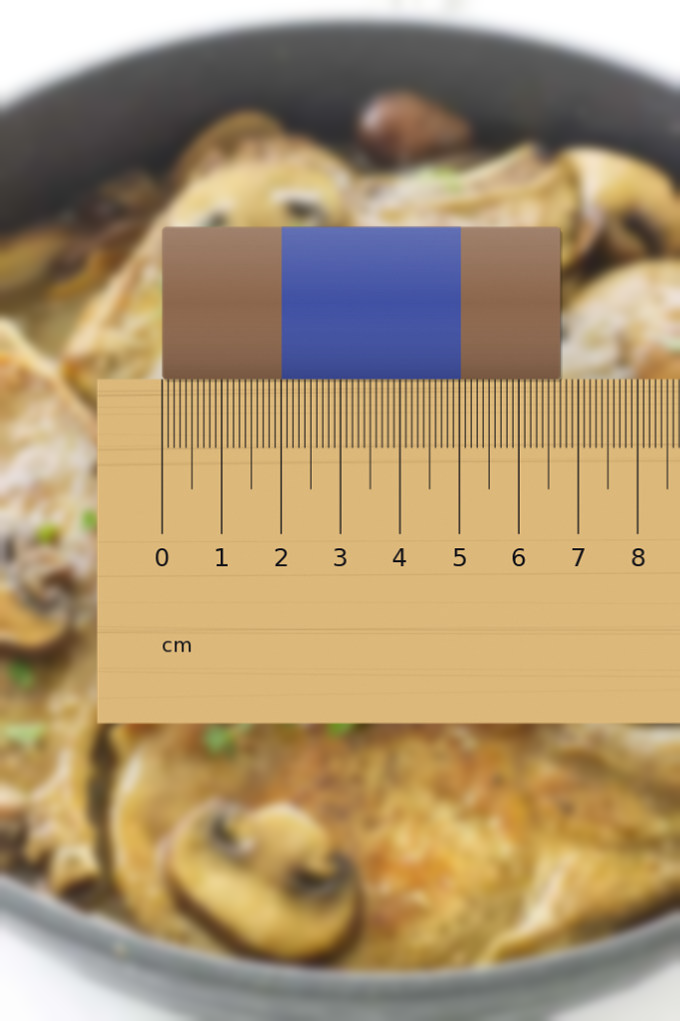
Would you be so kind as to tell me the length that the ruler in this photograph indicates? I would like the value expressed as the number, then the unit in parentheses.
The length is 6.7 (cm)
